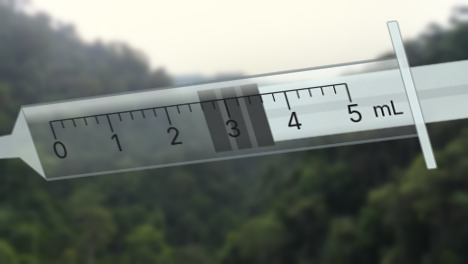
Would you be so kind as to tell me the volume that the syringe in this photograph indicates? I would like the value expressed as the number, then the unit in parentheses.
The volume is 2.6 (mL)
